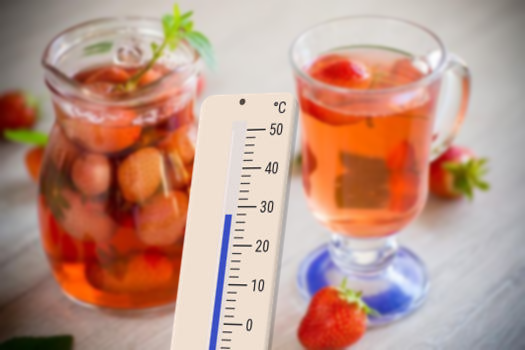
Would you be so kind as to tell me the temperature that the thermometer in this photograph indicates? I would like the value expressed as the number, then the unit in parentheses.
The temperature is 28 (°C)
